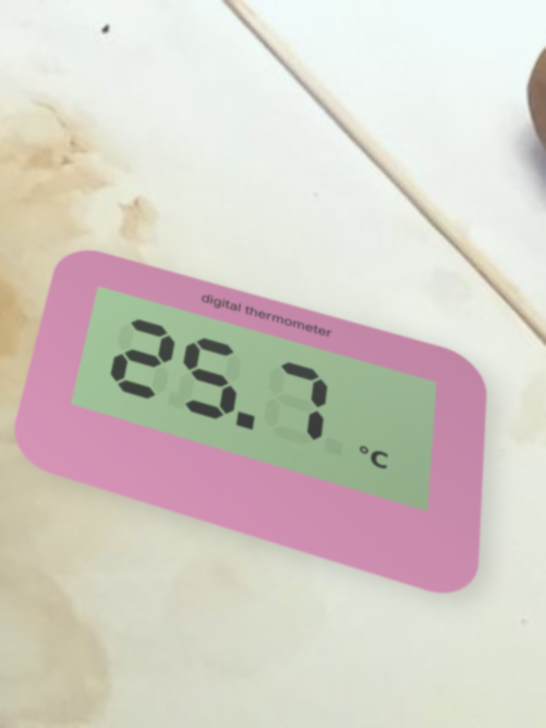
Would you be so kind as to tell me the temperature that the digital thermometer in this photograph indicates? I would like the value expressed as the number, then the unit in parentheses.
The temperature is 25.7 (°C)
